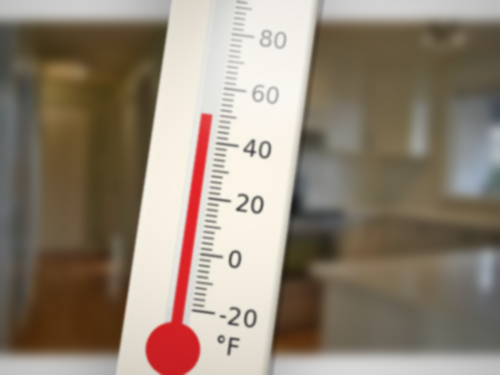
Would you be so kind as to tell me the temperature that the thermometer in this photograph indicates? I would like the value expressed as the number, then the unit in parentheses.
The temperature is 50 (°F)
